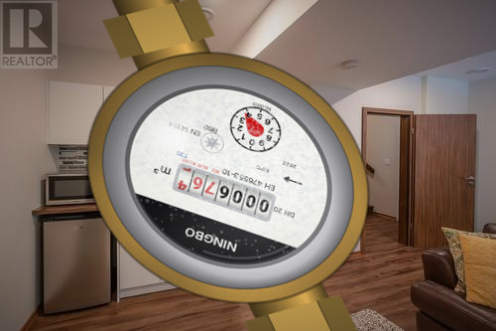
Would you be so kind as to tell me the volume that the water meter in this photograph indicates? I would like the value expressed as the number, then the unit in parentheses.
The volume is 6.7643 (m³)
